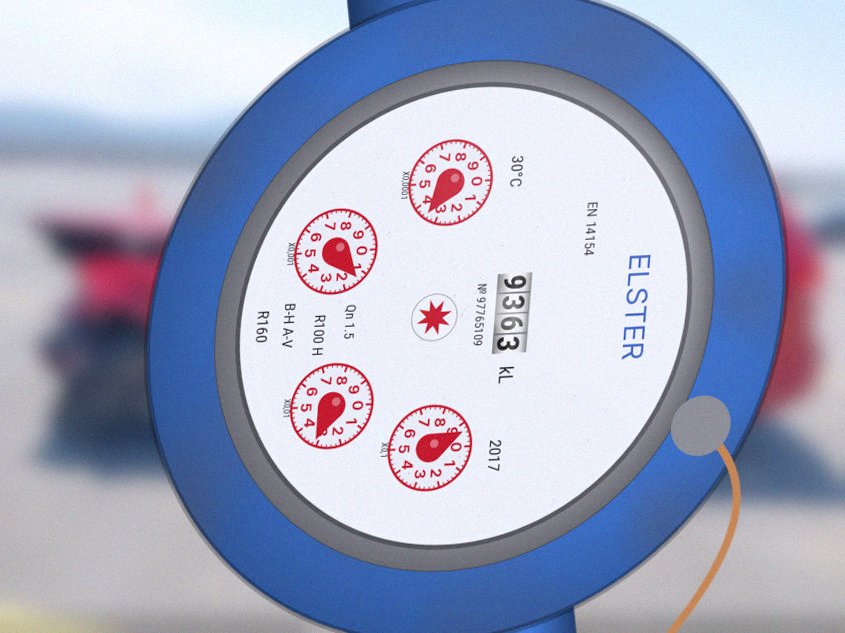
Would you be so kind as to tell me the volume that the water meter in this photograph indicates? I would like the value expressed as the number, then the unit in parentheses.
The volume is 9362.9313 (kL)
